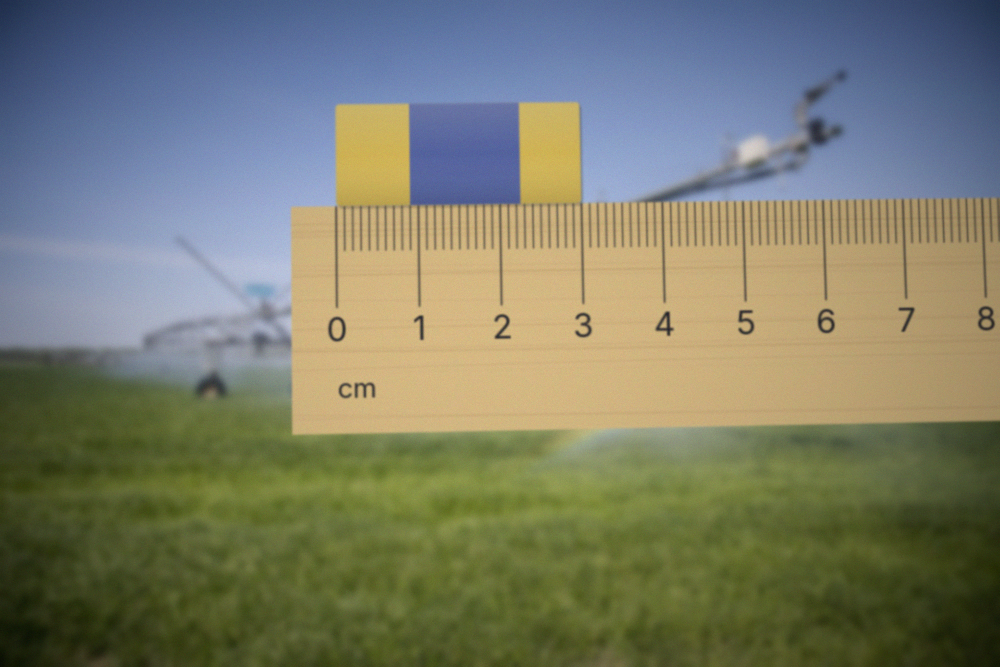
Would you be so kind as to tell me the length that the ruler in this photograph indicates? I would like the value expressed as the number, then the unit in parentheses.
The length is 3 (cm)
